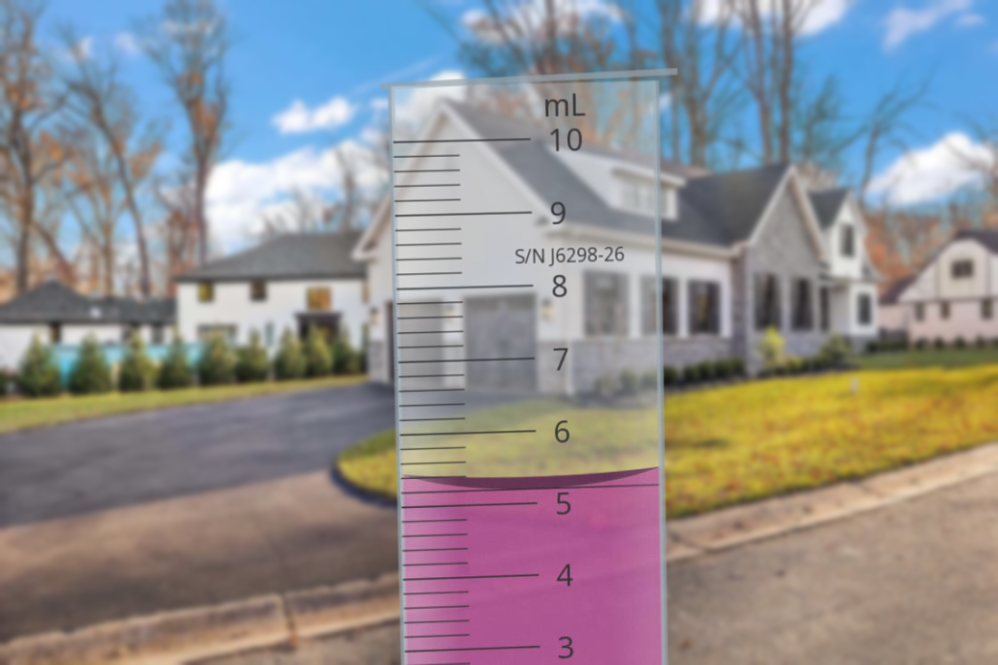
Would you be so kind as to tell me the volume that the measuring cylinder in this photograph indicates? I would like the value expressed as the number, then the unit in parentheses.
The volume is 5.2 (mL)
